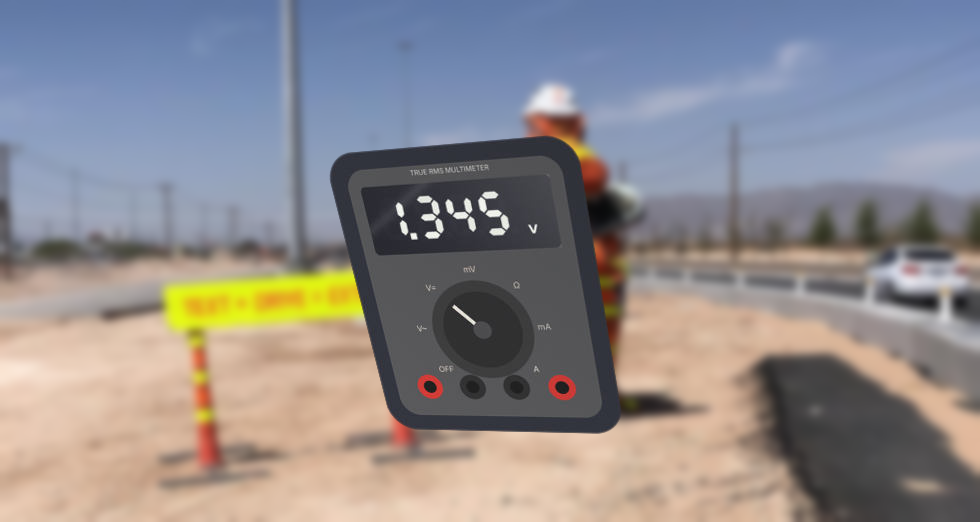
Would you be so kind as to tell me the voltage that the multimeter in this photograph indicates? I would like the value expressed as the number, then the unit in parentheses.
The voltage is 1.345 (V)
